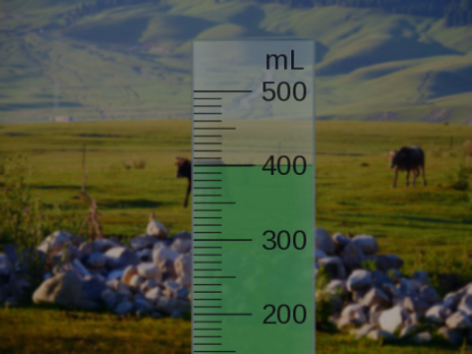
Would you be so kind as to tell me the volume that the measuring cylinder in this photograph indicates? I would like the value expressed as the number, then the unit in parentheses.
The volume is 400 (mL)
